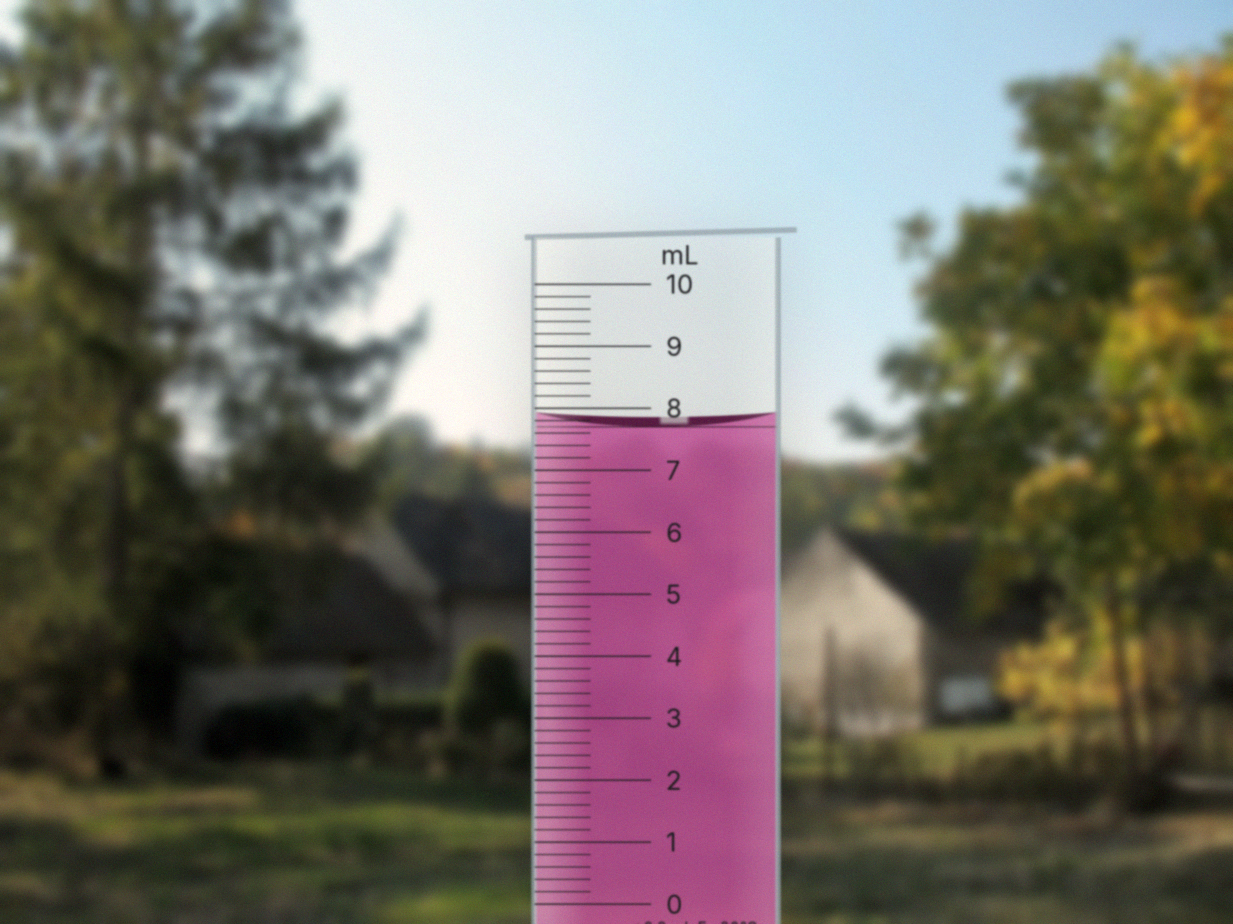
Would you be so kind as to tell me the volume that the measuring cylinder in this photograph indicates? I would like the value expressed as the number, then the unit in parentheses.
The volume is 7.7 (mL)
